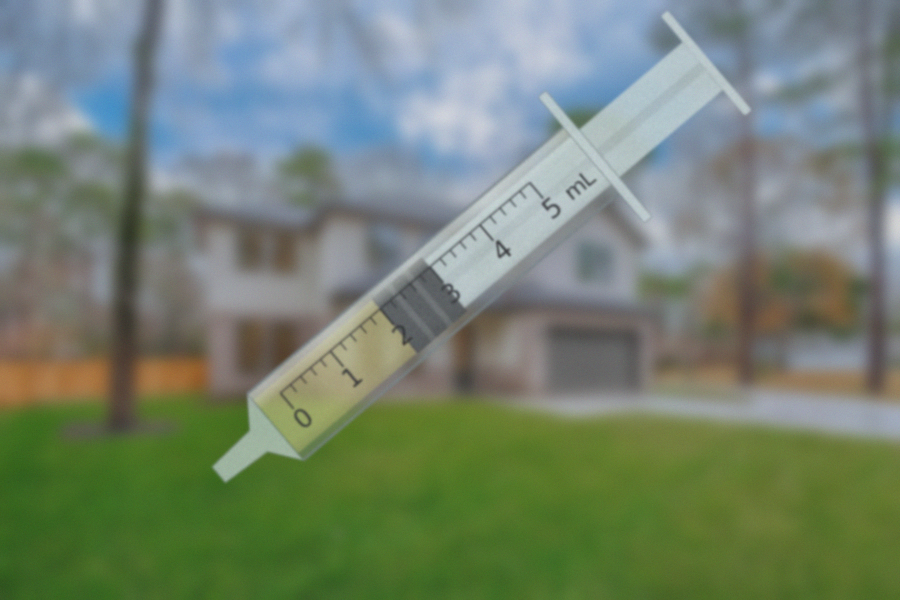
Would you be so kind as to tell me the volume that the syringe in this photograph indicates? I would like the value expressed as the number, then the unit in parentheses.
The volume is 2 (mL)
